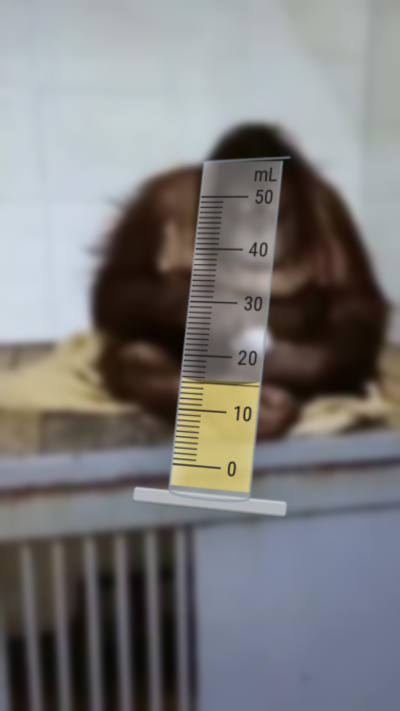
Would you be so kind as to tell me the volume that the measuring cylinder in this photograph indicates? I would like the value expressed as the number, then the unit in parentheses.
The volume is 15 (mL)
